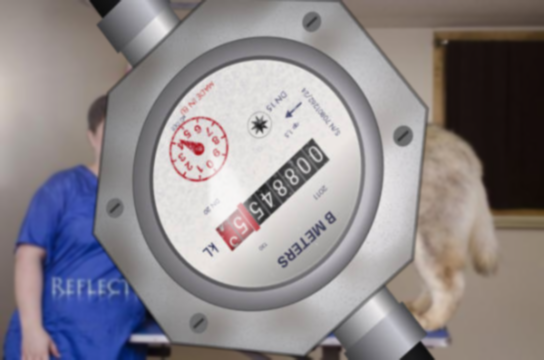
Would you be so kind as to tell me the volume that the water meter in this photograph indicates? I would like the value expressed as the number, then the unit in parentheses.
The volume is 8845.534 (kL)
